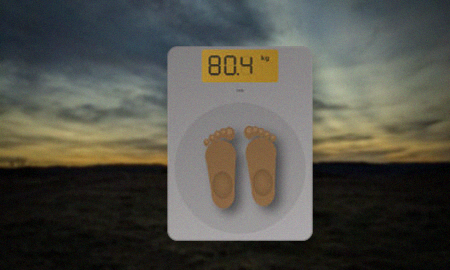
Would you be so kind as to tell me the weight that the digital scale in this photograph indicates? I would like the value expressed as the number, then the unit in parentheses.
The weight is 80.4 (kg)
